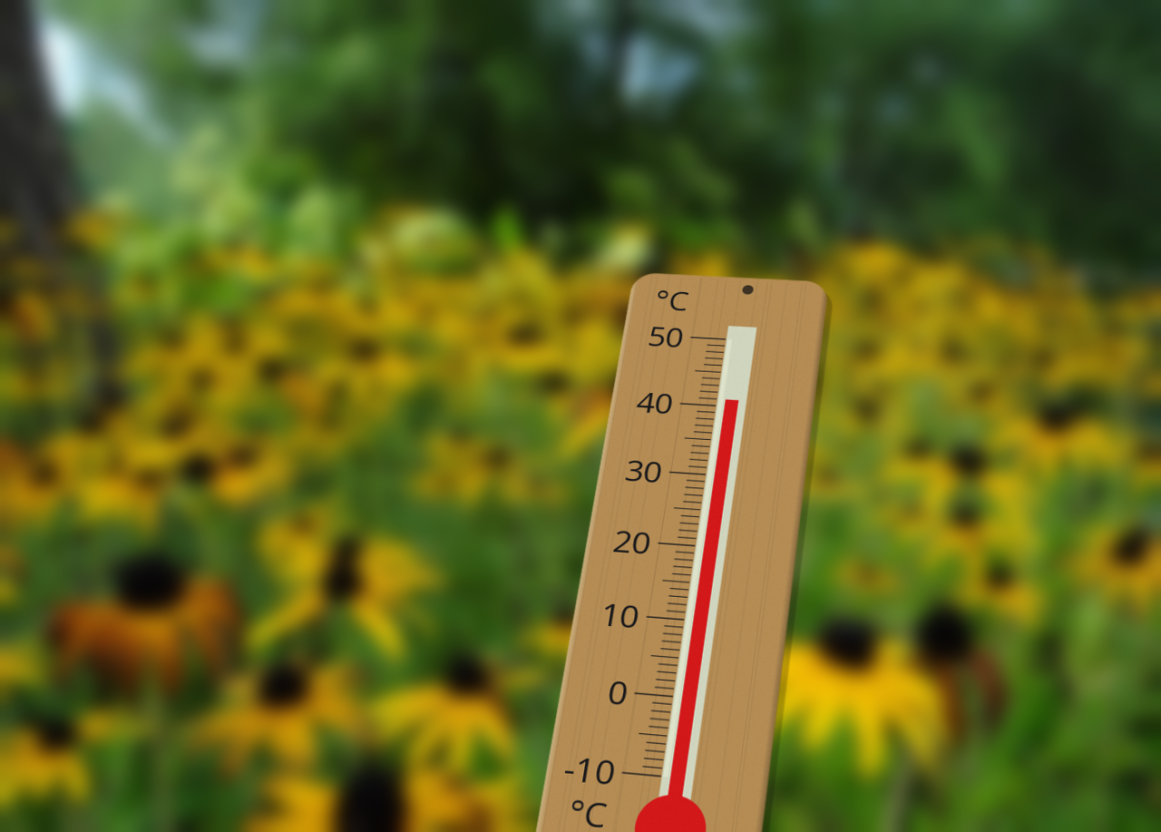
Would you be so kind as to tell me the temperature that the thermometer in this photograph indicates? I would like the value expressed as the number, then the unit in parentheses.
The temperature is 41 (°C)
